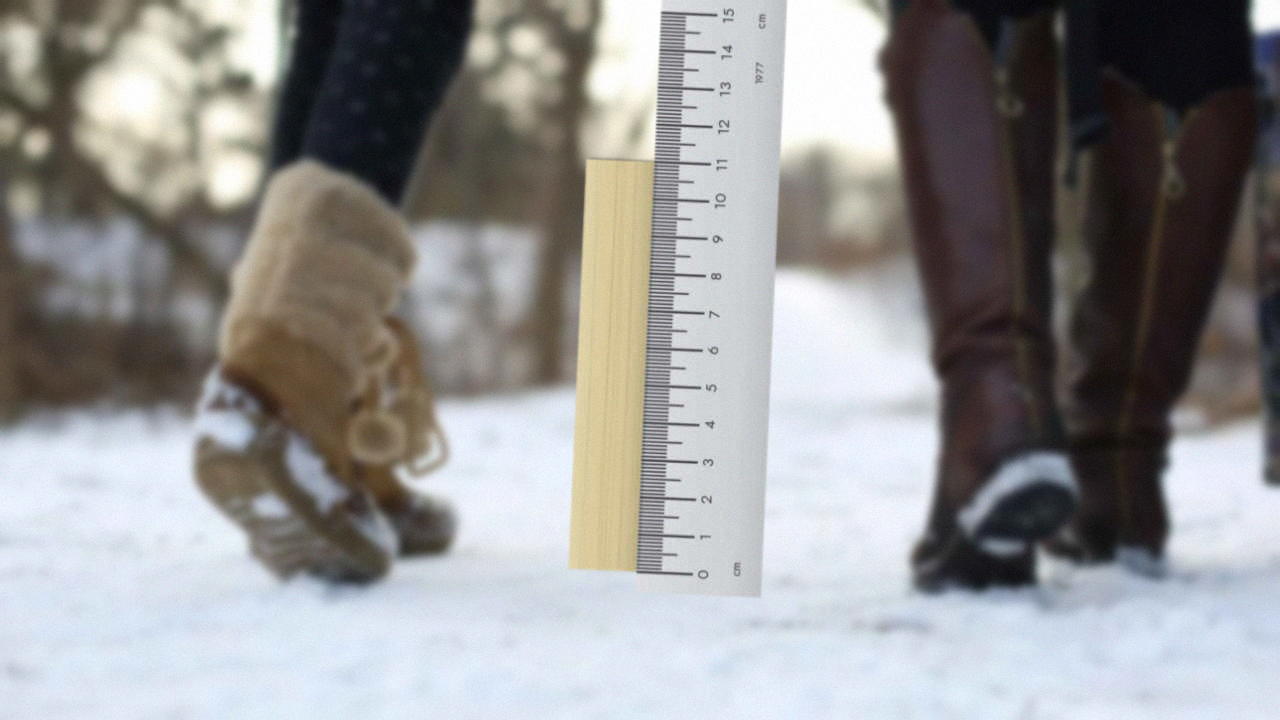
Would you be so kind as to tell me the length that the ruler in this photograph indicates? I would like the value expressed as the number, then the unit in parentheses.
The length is 11 (cm)
